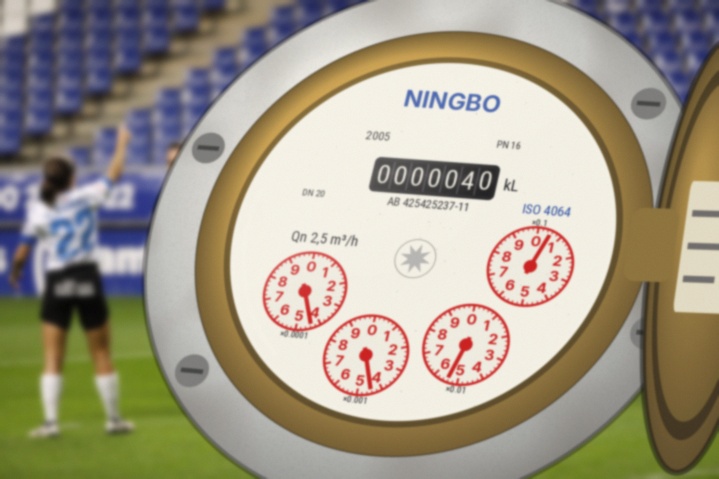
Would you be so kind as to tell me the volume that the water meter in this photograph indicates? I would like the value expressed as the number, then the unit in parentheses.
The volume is 40.0544 (kL)
